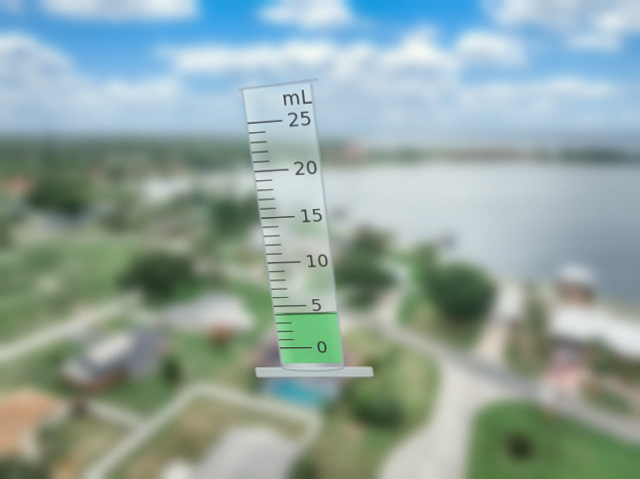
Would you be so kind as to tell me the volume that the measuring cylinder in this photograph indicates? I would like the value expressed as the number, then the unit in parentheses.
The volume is 4 (mL)
